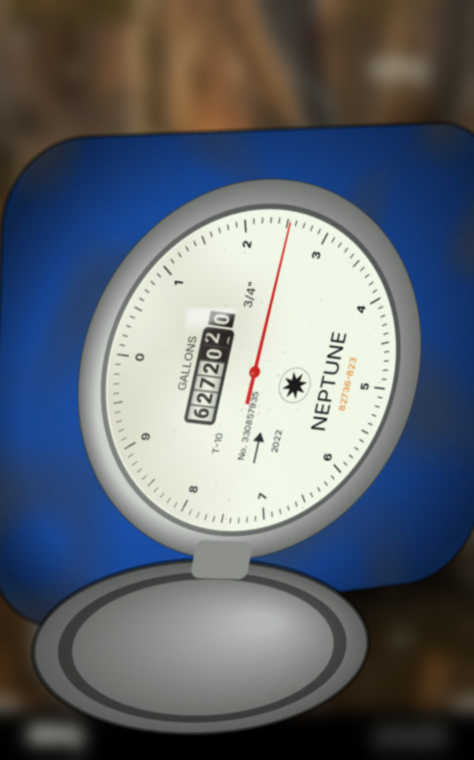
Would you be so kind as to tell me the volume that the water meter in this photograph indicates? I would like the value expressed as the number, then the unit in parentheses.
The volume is 6272022.5 (gal)
